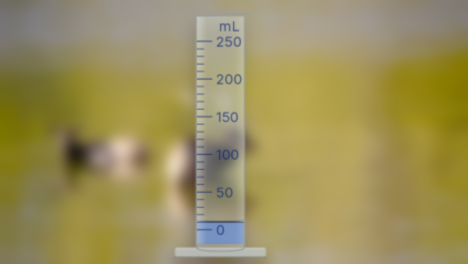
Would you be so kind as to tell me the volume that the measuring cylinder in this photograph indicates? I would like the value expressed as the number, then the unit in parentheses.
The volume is 10 (mL)
